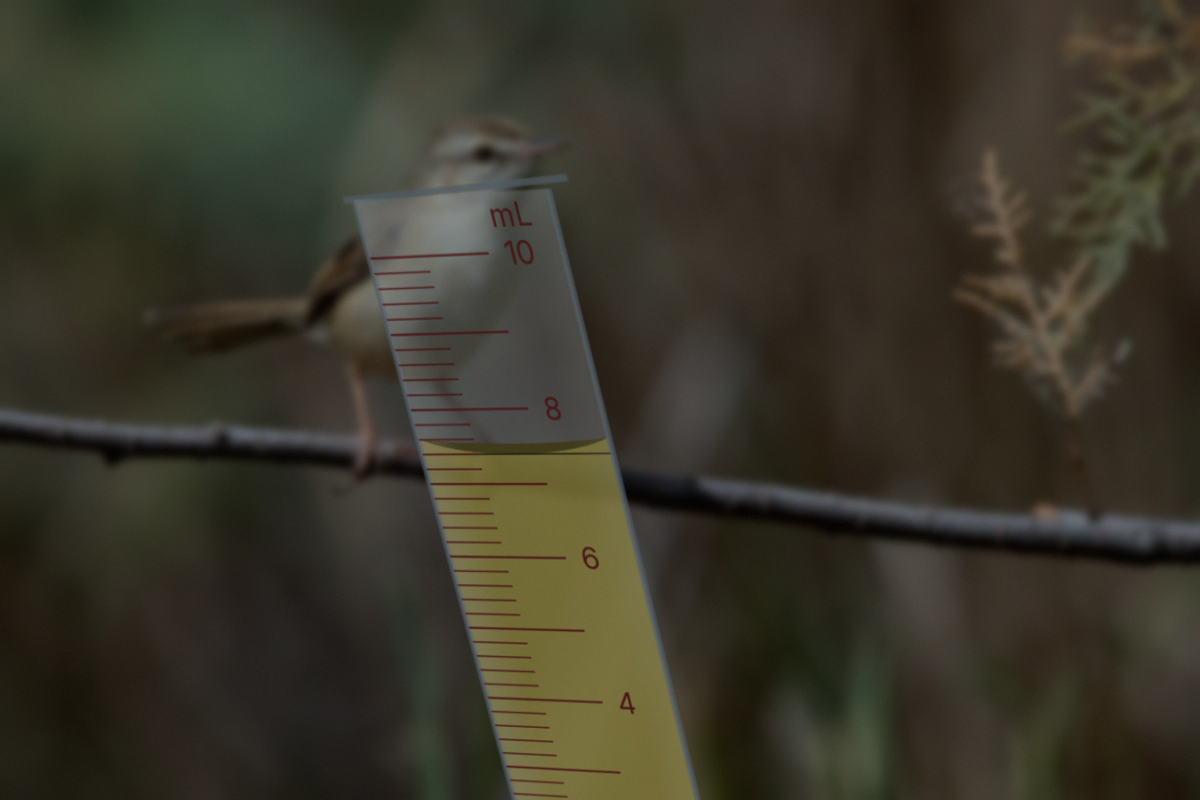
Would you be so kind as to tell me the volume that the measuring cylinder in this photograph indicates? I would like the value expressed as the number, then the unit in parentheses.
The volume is 7.4 (mL)
